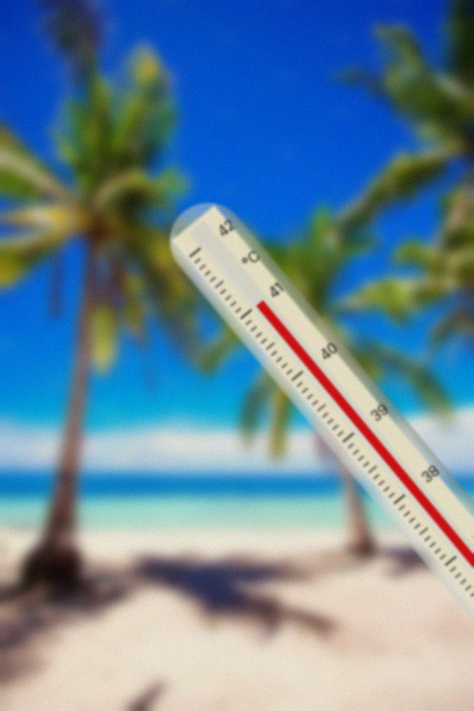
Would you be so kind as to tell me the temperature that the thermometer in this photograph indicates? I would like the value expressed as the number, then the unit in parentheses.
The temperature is 41 (°C)
